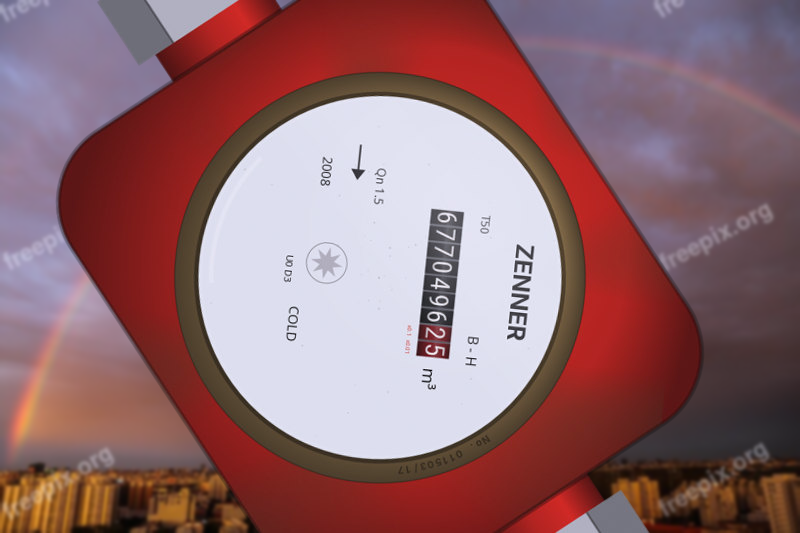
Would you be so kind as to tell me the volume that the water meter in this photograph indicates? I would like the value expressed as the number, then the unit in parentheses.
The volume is 6770496.25 (m³)
